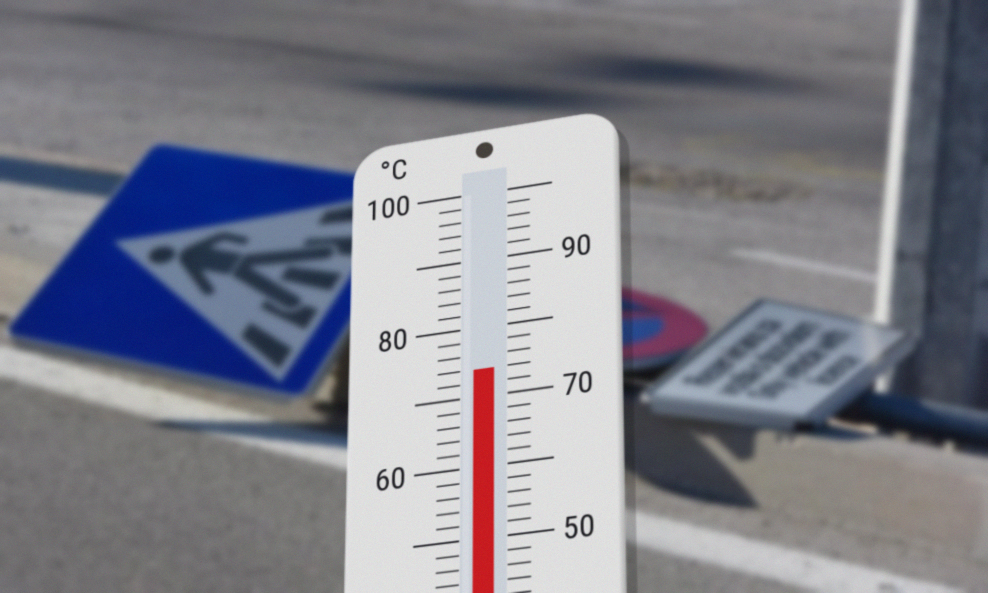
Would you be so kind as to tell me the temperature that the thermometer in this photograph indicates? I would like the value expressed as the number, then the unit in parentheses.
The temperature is 74 (°C)
